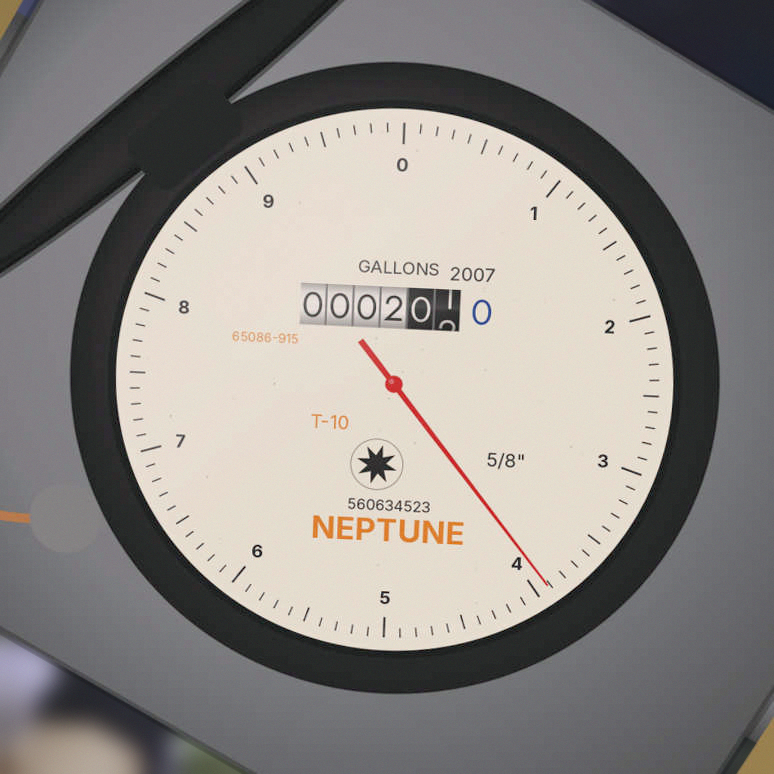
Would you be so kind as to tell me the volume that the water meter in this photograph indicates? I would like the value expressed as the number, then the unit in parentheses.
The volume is 2013.9 (gal)
